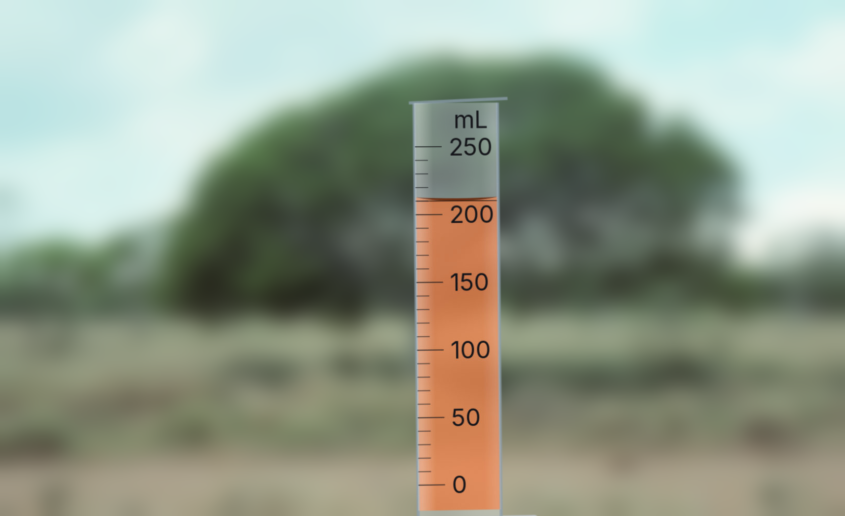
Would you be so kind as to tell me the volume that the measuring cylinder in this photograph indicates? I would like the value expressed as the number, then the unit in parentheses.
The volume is 210 (mL)
